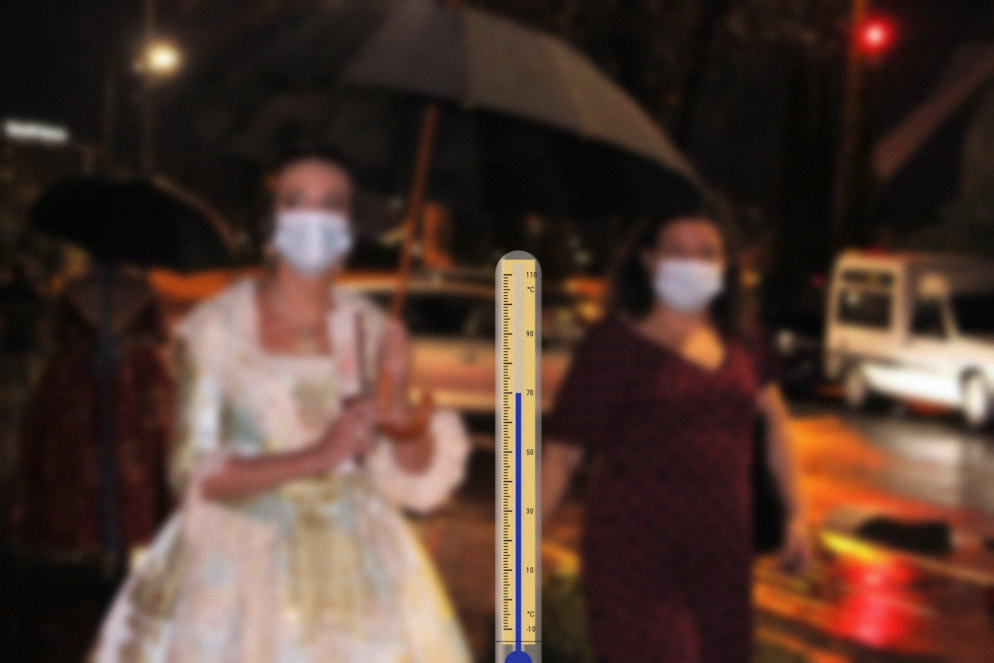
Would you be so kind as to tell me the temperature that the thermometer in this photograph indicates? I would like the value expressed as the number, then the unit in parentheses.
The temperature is 70 (°C)
